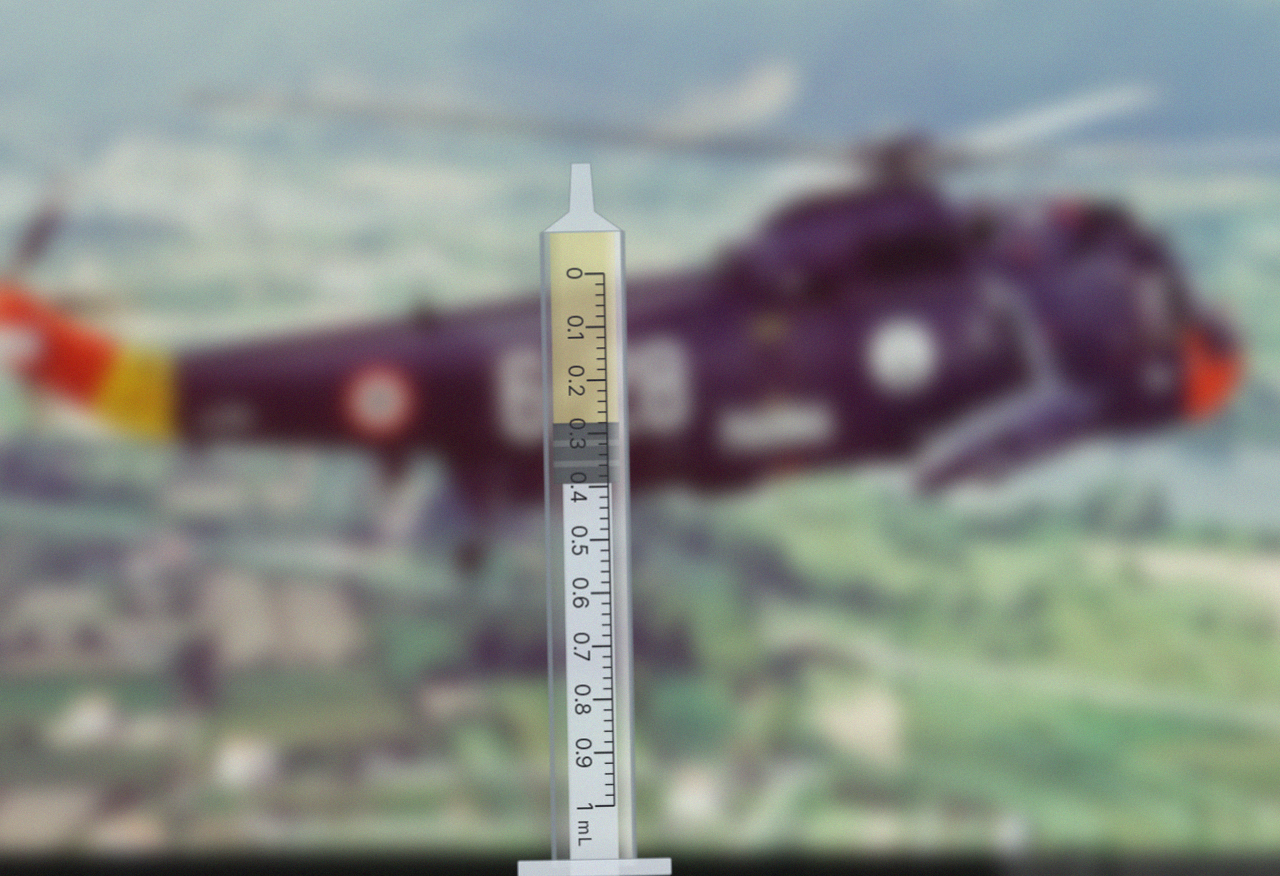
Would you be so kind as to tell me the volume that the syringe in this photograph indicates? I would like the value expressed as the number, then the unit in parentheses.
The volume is 0.28 (mL)
